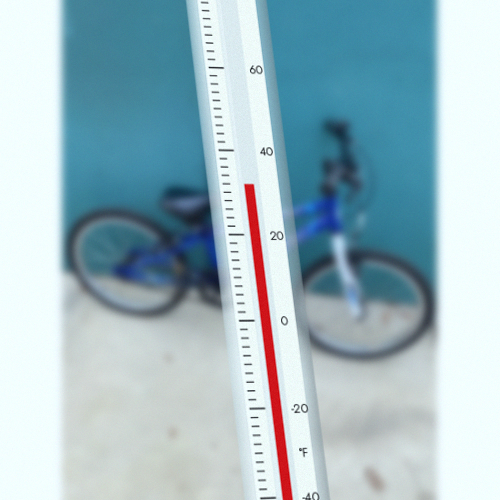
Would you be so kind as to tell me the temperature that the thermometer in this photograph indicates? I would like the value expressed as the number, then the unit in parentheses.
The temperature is 32 (°F)
